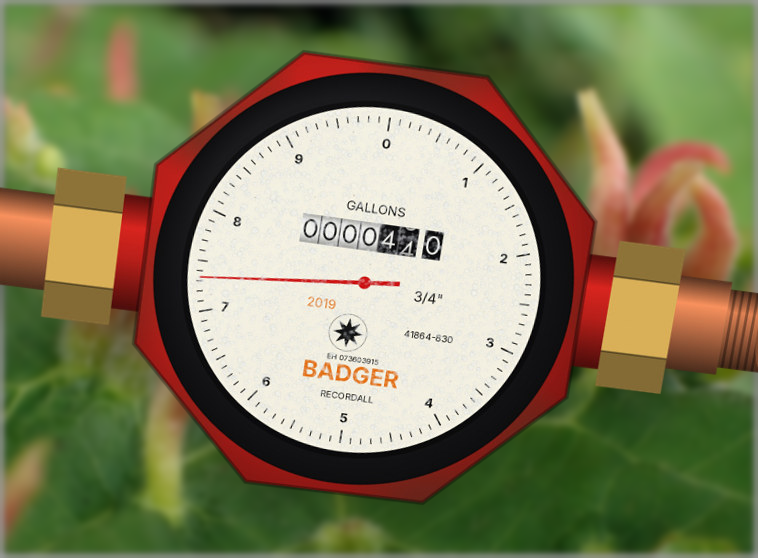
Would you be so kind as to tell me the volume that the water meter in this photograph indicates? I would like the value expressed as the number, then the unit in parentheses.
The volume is 437.3 (gal)
